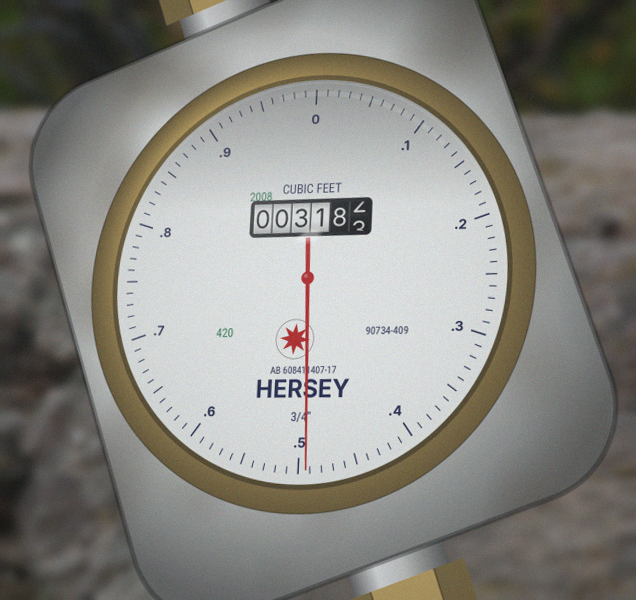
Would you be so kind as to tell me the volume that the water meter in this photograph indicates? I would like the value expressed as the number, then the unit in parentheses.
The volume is 3182.49 (ft³)
